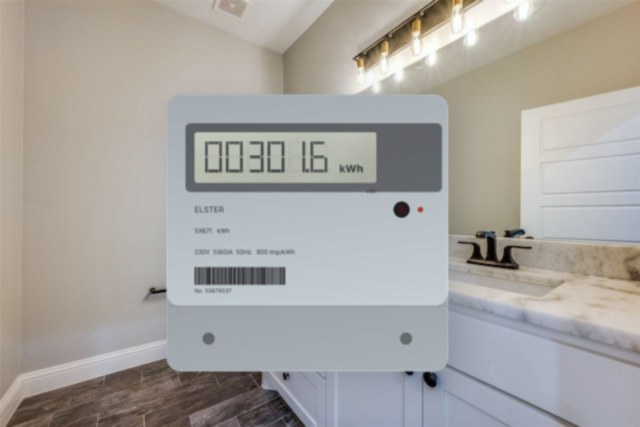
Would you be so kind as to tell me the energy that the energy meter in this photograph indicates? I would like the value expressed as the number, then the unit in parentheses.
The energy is 301.6 (kWh)
